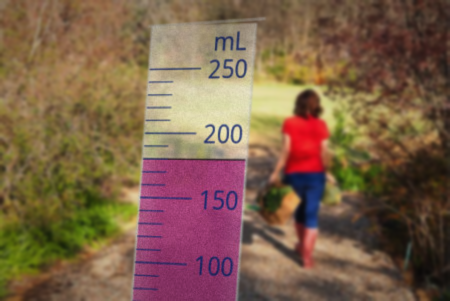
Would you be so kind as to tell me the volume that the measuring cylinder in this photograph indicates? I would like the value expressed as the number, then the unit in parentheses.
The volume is 180 (mL)
